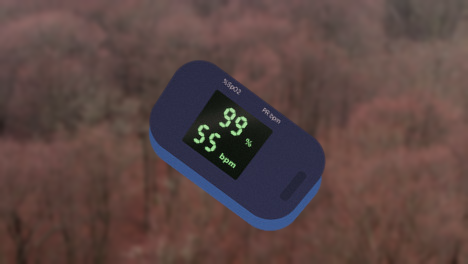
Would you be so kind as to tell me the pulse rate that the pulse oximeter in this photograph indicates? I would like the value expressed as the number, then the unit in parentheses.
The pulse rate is 55 (bpm)
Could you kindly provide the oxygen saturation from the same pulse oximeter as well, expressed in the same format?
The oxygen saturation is 99 (%)
